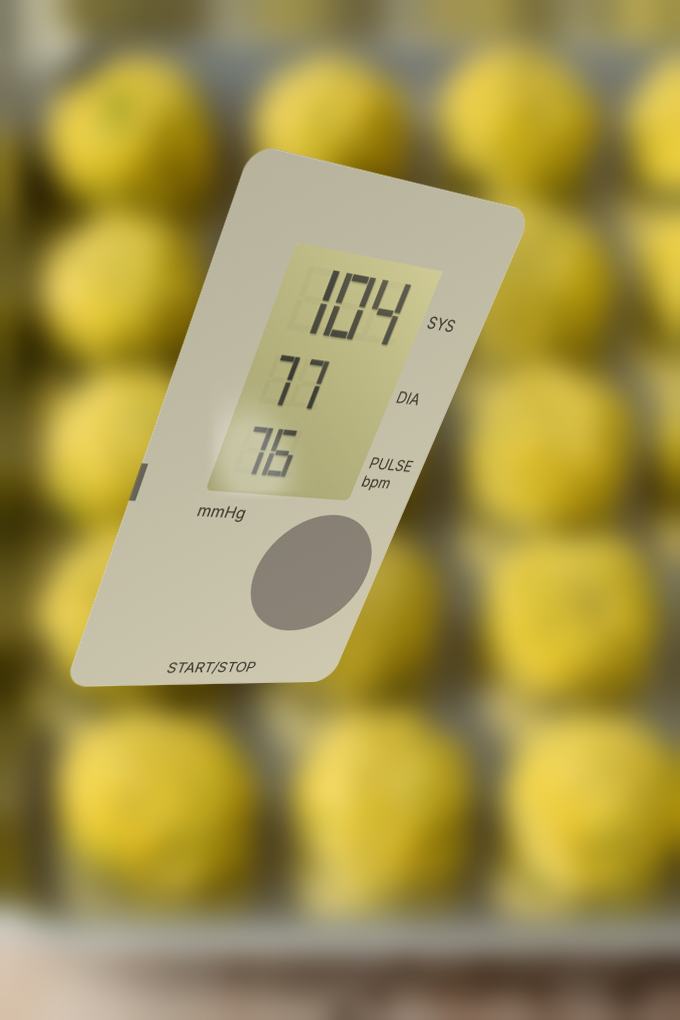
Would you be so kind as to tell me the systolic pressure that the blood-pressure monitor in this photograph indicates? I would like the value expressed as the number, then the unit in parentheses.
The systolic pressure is 104 (mmHg)
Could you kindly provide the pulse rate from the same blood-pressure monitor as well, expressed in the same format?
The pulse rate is 76 (bpm)
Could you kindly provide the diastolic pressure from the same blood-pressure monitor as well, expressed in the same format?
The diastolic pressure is 77 (mmHg)
